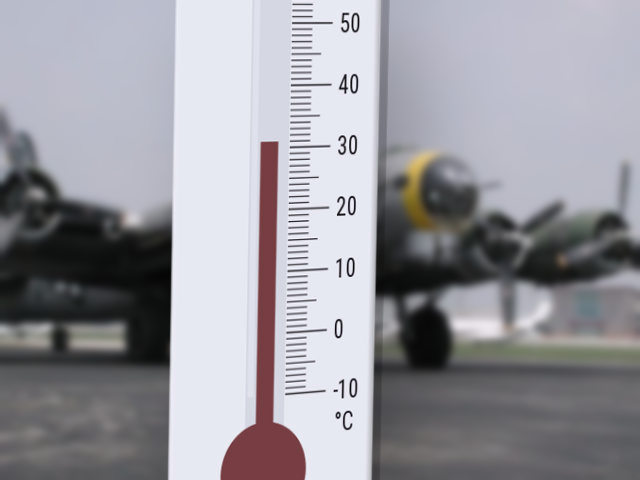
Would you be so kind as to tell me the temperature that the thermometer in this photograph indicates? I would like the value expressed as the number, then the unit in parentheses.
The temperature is 31 (°C)
